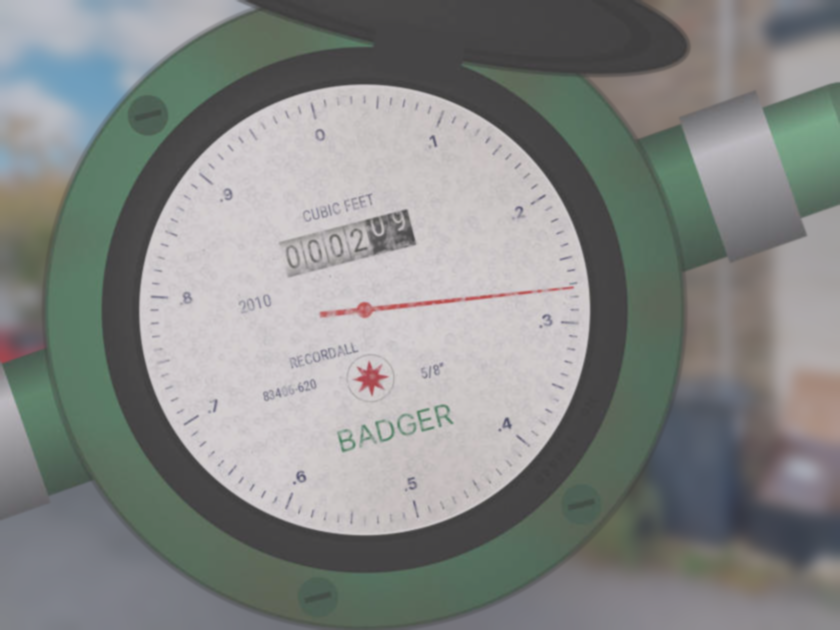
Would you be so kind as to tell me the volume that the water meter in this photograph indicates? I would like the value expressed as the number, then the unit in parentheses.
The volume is 209.27 (ft³)
